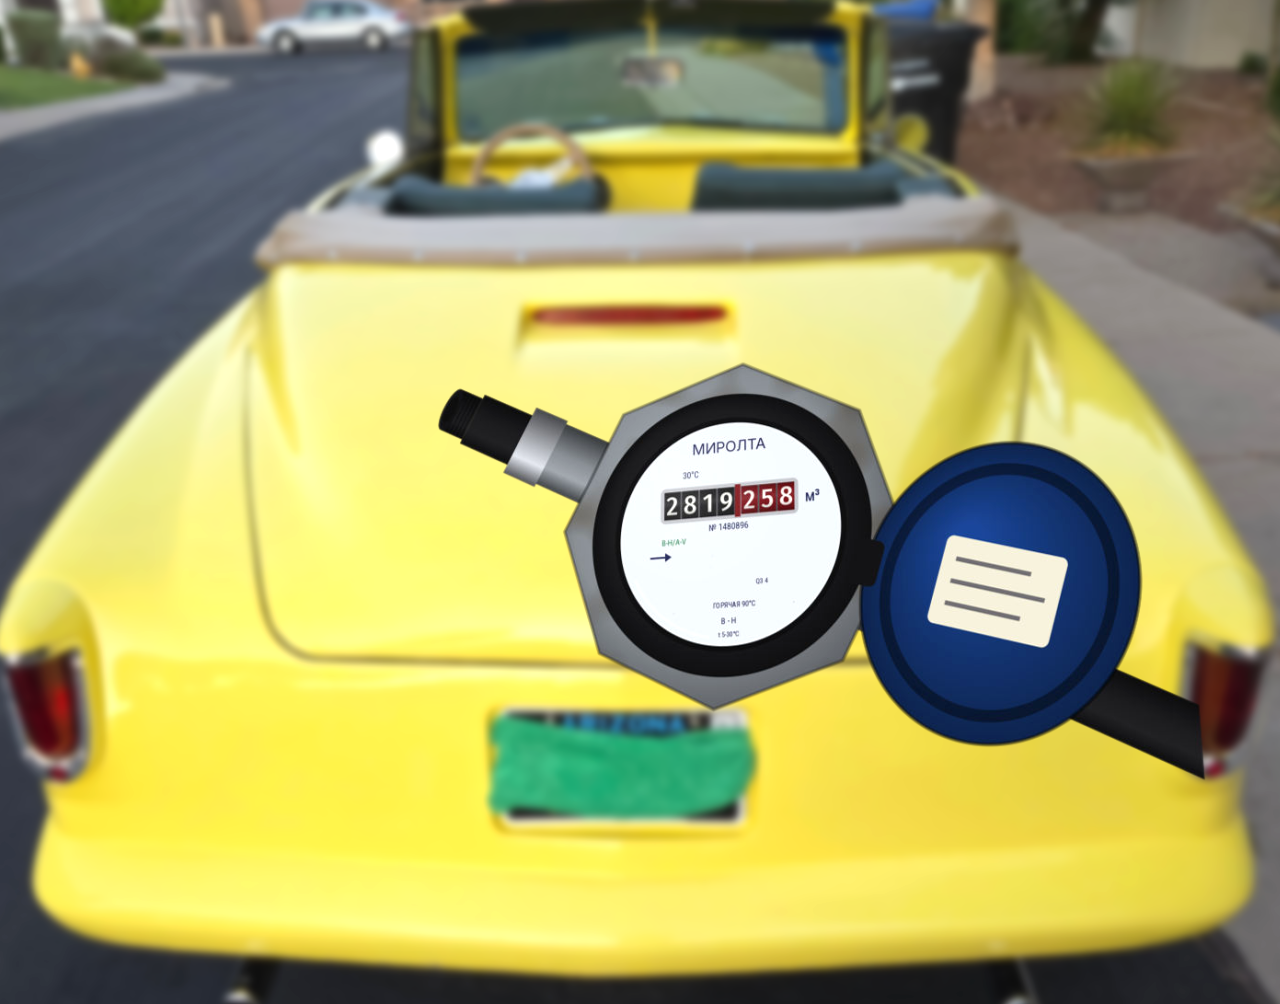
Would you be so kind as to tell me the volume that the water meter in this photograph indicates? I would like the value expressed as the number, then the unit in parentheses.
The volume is 2819.258 (m³)
